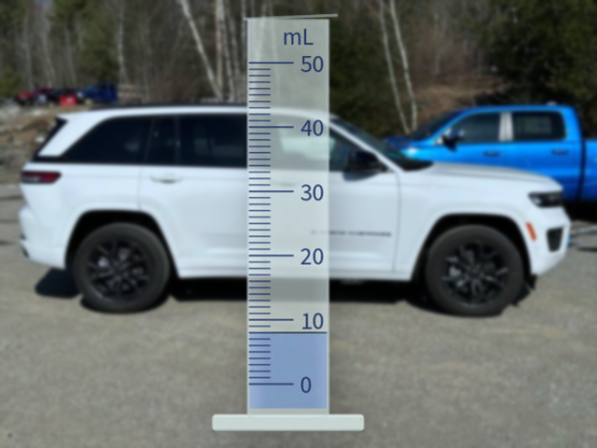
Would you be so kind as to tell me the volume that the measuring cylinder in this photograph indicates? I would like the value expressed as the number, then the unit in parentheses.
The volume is 8 (mL)
